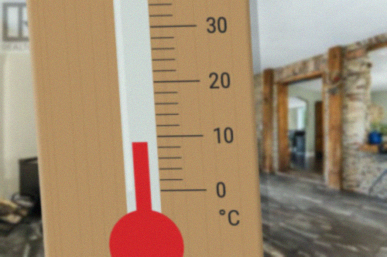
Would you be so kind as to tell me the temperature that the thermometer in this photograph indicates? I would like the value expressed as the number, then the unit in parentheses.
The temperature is 9 (°C)
